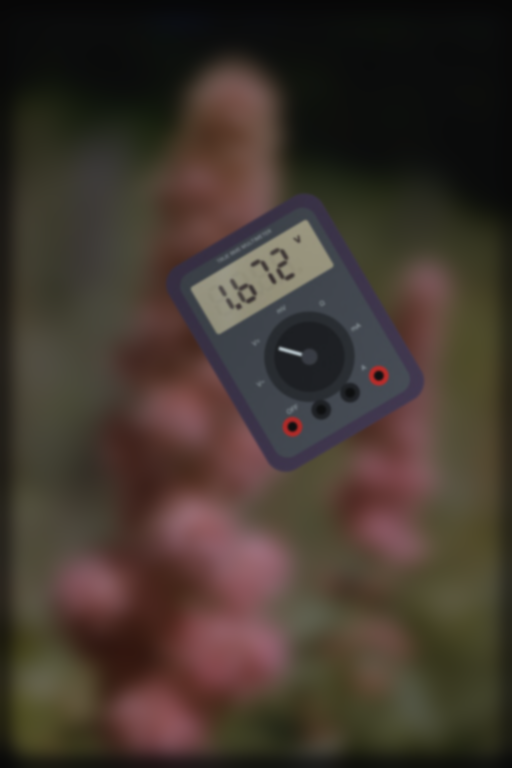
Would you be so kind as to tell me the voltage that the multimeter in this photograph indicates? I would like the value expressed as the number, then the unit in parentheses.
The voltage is 1.672 (V)
